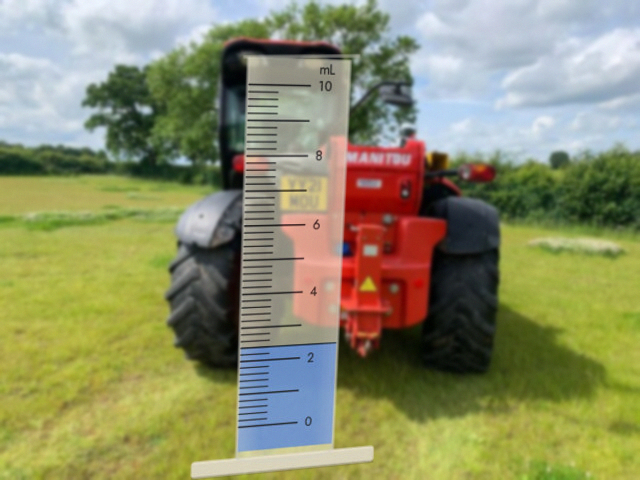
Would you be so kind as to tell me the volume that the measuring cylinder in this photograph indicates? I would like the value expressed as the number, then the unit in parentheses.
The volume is 2.4 (mL)
